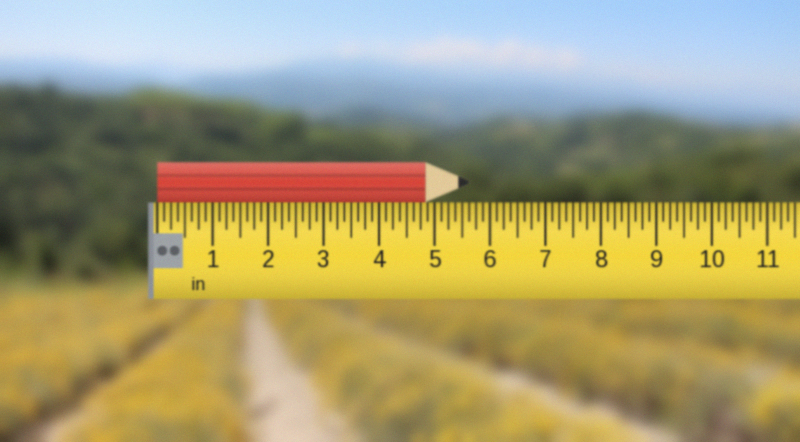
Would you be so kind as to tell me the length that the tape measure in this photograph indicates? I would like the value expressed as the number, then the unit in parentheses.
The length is 5.625 (in)
